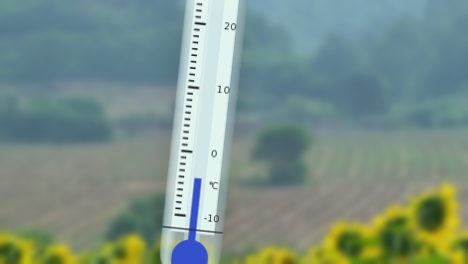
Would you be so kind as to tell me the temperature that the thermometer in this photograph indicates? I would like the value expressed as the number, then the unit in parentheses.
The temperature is -4 (°C)
